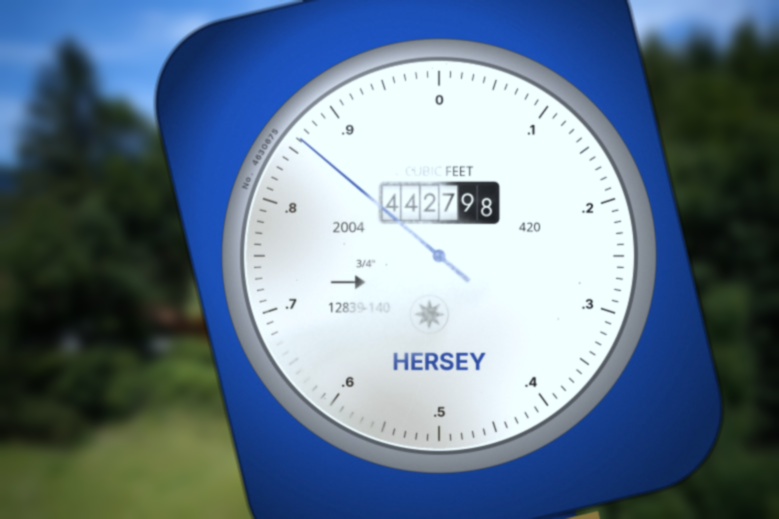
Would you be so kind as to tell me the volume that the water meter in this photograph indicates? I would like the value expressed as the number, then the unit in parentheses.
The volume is 442797.86 (ft³)
